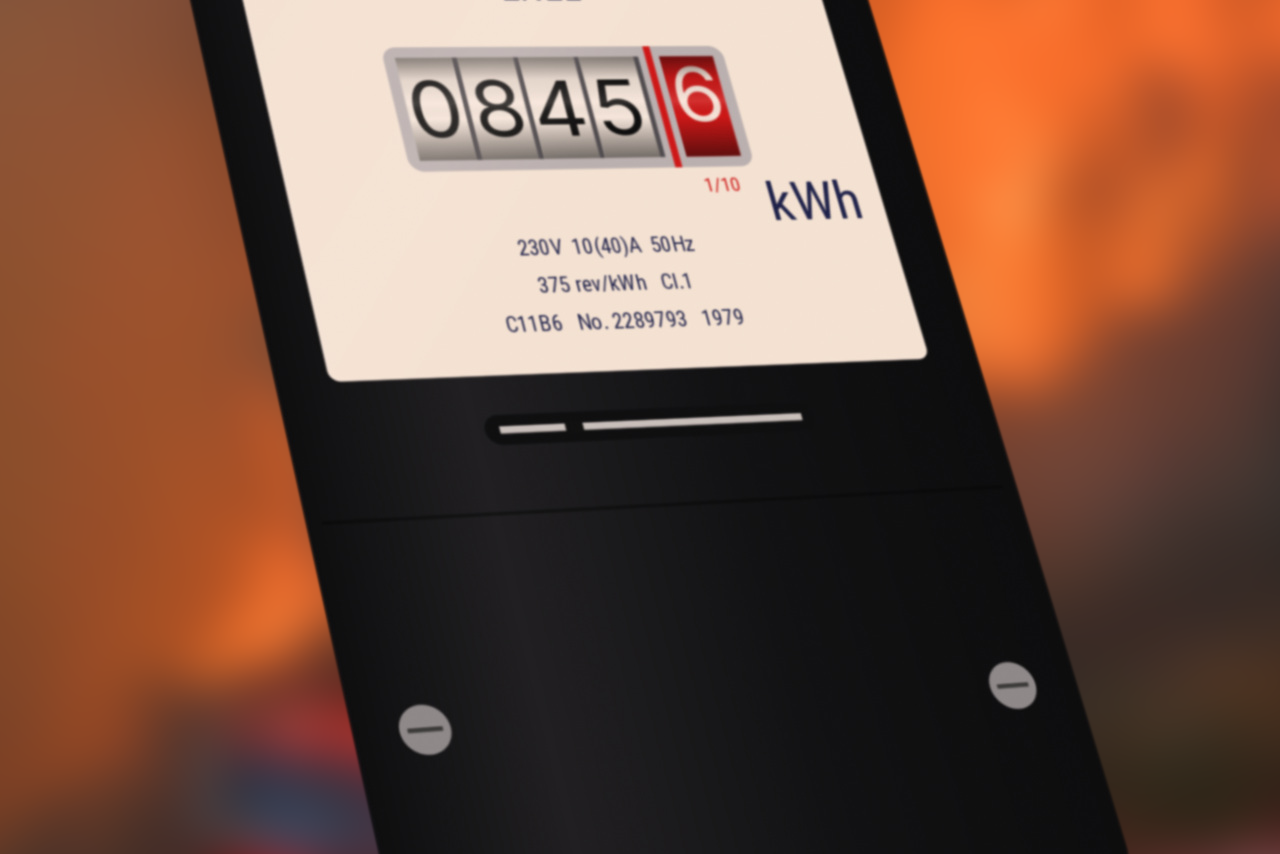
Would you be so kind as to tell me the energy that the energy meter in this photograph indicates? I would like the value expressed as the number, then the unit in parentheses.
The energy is 845.6 (kWh)
